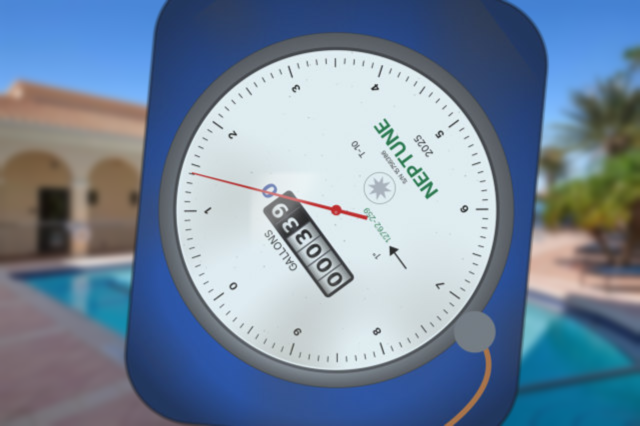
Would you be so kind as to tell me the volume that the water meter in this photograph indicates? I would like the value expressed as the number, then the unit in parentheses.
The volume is 3391.4 (gal)
